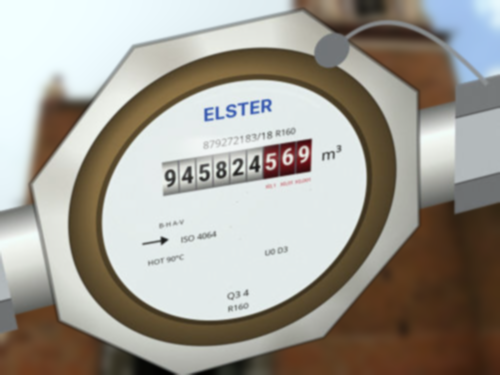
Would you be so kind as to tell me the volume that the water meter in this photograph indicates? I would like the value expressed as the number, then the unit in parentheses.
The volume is 945824.569 (m³)
